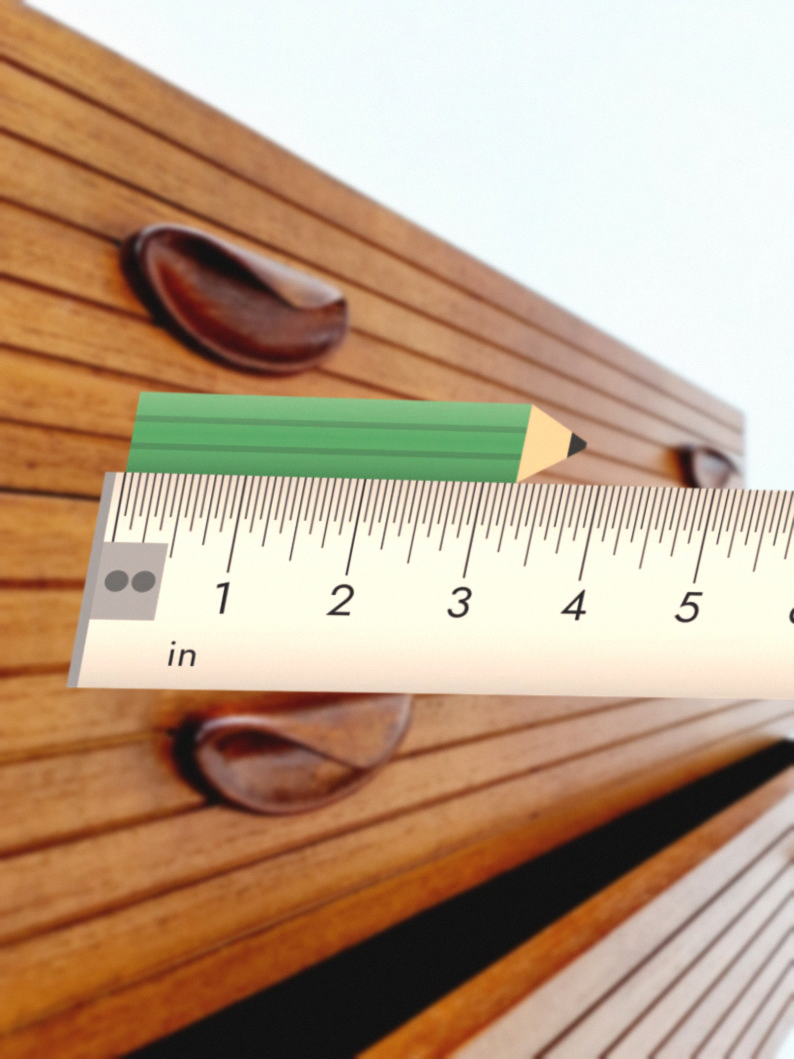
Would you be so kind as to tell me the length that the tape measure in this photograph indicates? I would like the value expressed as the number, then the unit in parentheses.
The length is 3.8125 (in)
